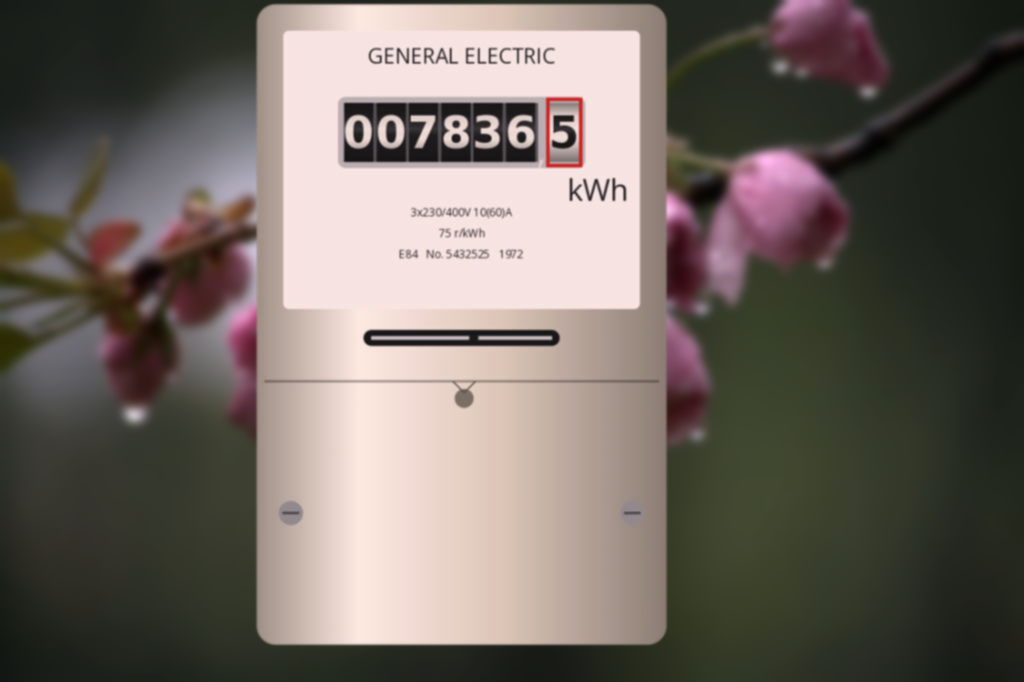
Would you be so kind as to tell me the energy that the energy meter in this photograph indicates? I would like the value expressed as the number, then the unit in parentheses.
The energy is 7836.5 (kWh)
